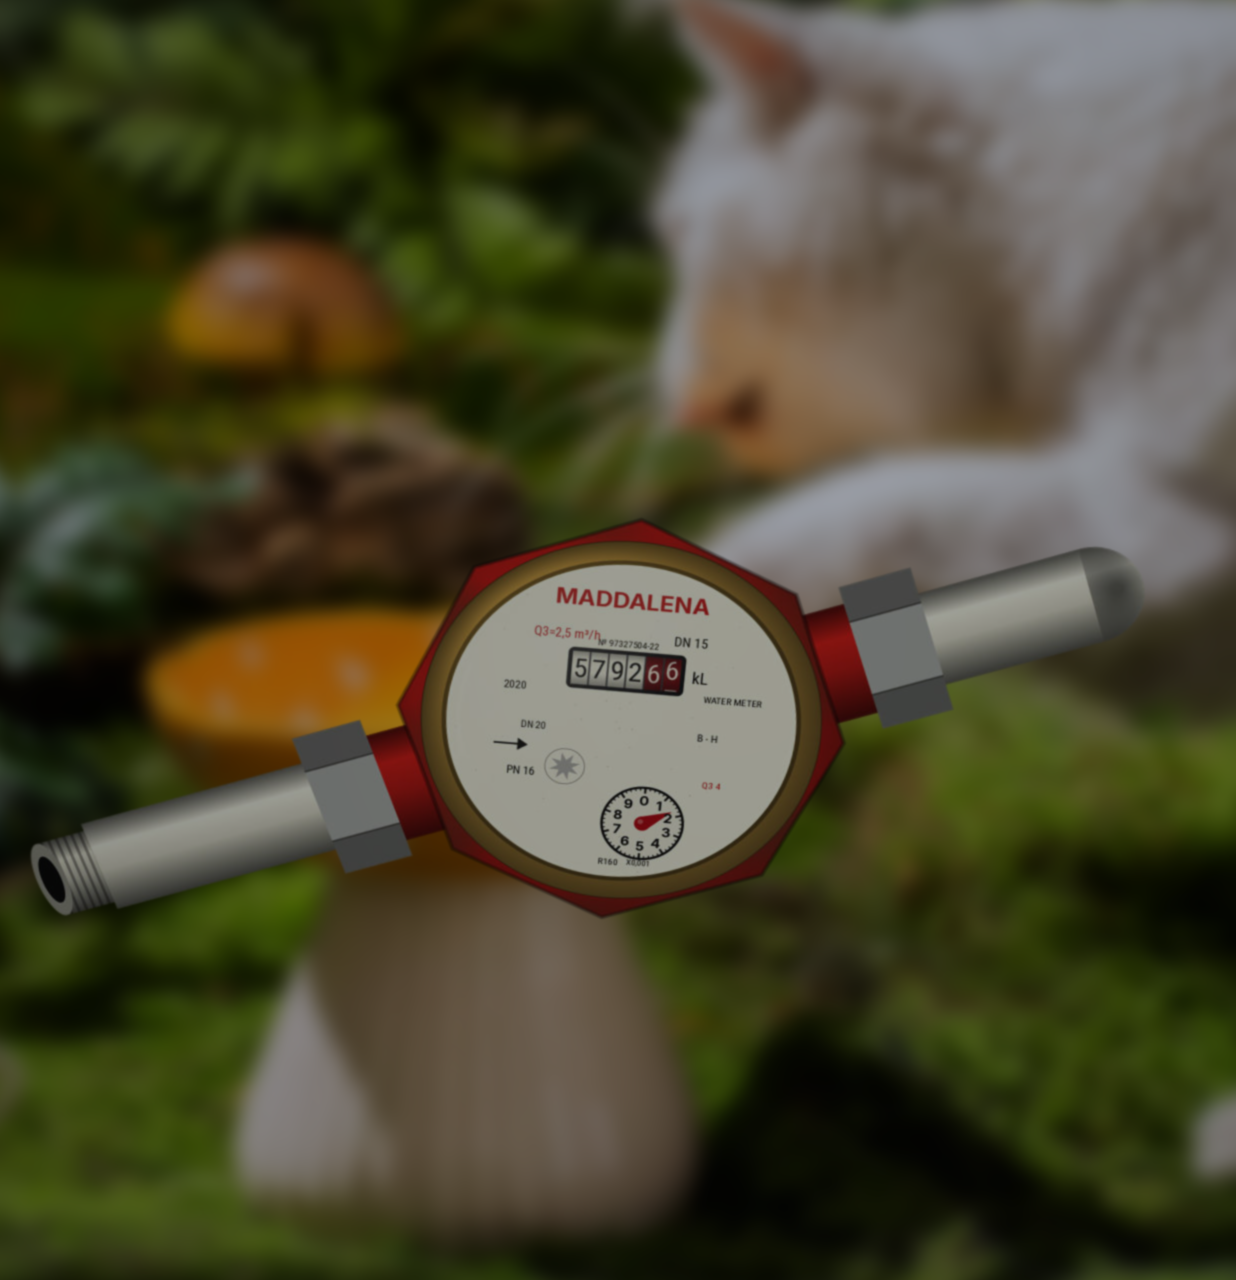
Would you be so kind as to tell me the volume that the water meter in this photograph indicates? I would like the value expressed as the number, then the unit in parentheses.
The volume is 5792.661 (kL)
